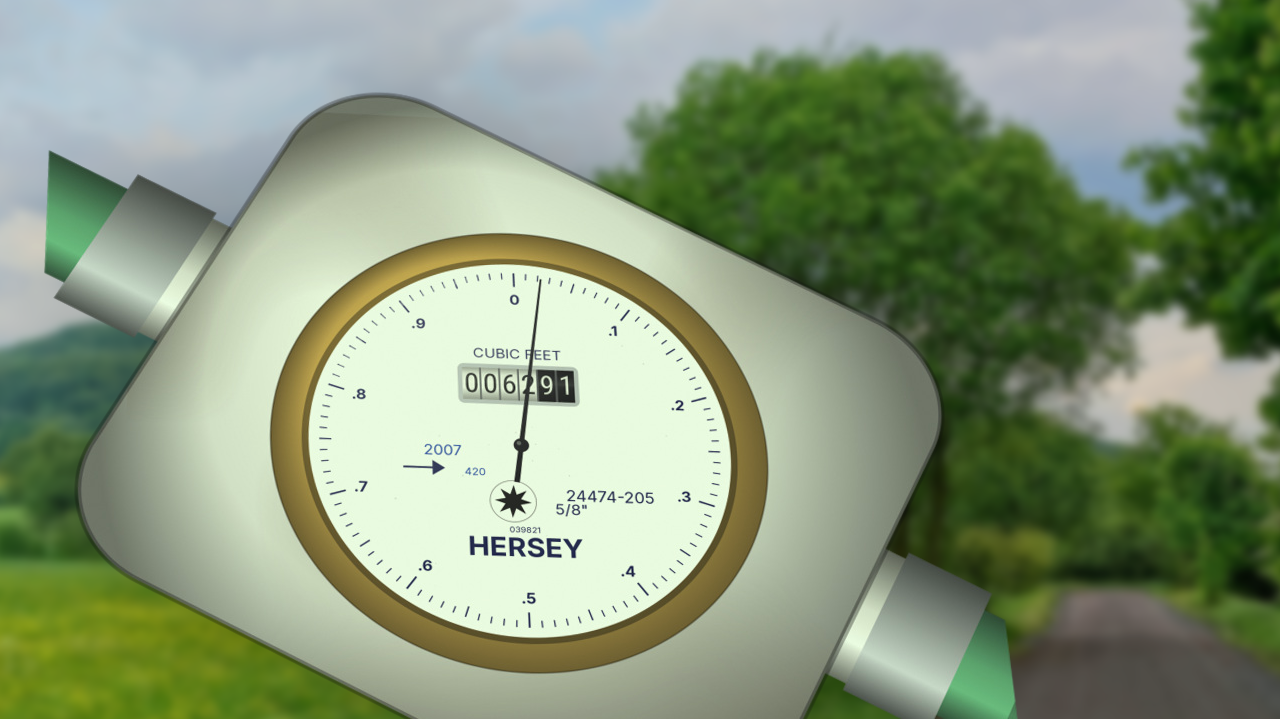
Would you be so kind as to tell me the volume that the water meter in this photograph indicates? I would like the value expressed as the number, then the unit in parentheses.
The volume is 6291.02 (ft³)
